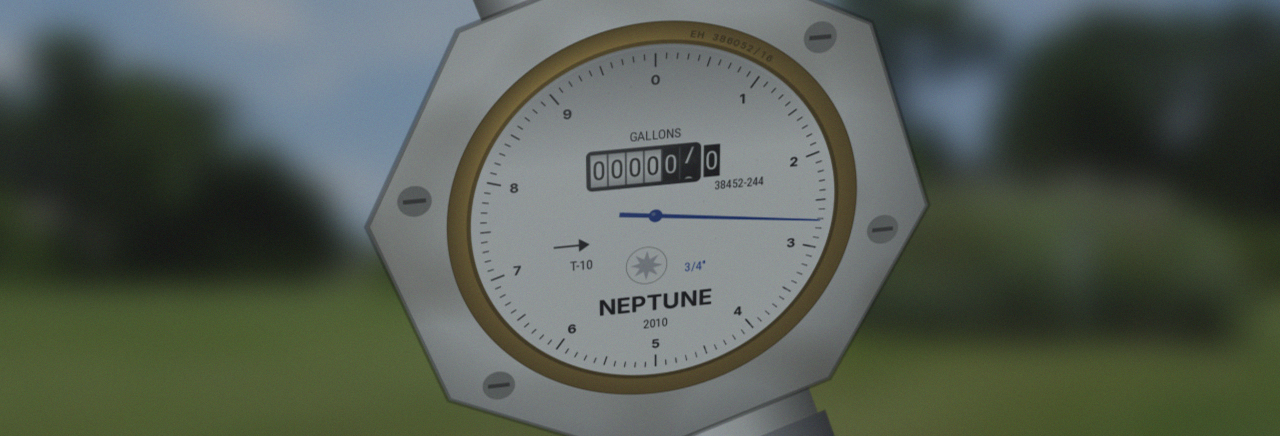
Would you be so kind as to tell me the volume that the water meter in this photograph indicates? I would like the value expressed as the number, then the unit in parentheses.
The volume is 72.7 (gal)
